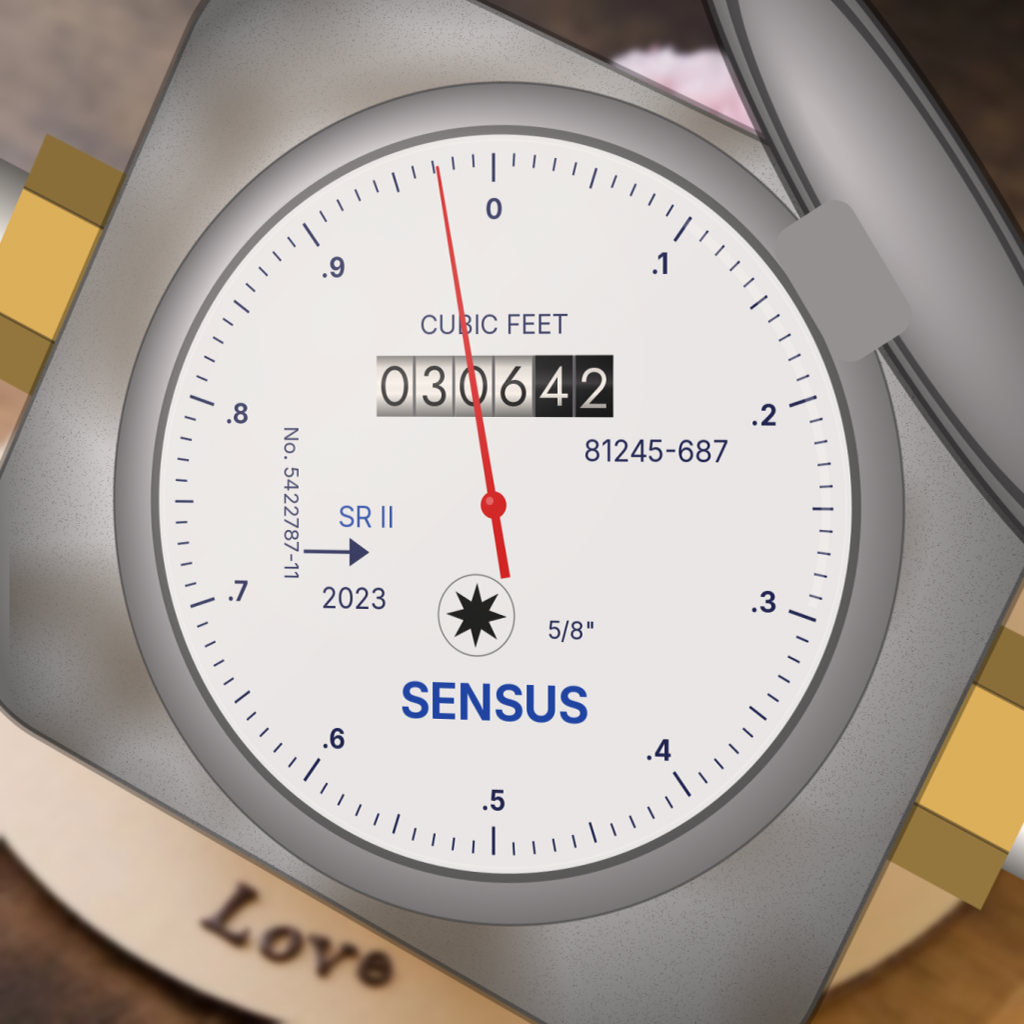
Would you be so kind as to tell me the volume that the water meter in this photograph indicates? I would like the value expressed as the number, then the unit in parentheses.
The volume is 30641.97 (ft³)
